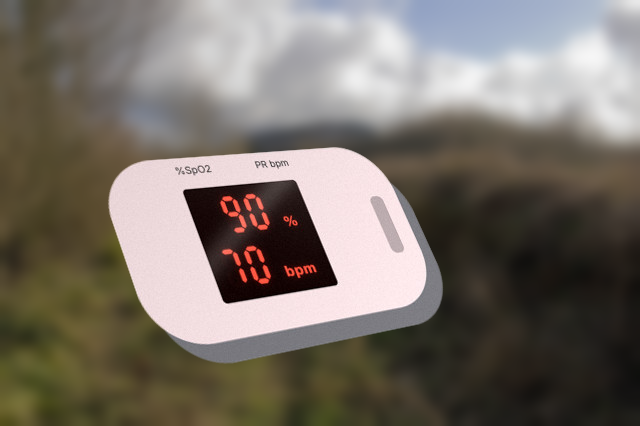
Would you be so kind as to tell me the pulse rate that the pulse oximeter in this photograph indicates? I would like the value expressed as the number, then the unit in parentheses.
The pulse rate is 70 (bpm)
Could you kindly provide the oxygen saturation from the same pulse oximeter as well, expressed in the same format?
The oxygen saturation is 90 (%)
